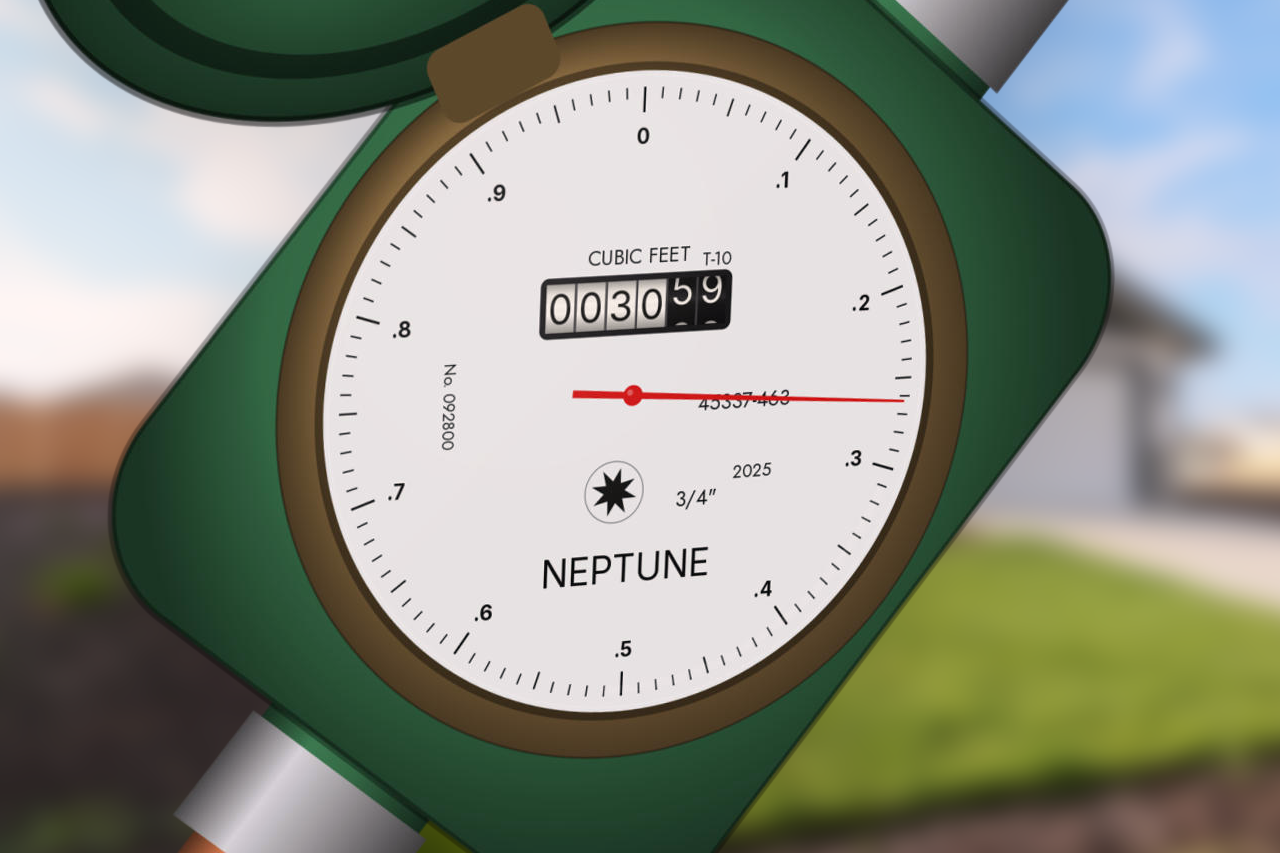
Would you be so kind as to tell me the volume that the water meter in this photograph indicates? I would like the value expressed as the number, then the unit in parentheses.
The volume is 3059.26 (ft³)
